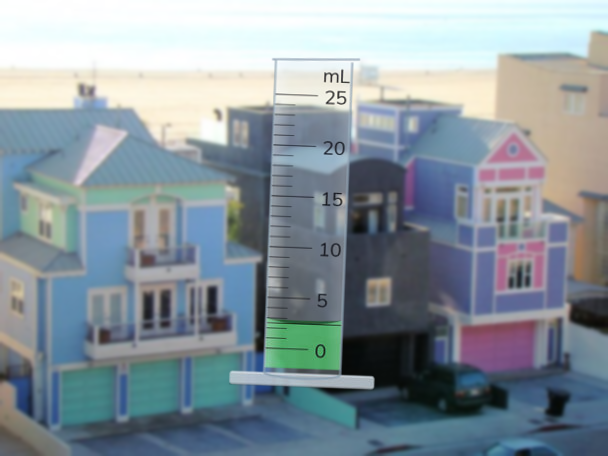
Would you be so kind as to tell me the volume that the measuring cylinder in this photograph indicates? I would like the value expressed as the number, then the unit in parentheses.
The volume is 2.5 (mL)
